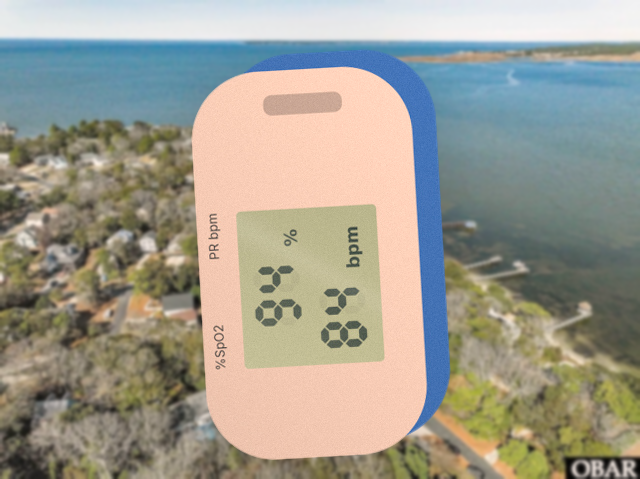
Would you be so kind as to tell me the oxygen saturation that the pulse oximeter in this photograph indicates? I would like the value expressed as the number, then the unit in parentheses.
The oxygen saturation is 94 (%)
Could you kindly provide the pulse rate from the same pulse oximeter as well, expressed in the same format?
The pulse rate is 84 (bpm)
